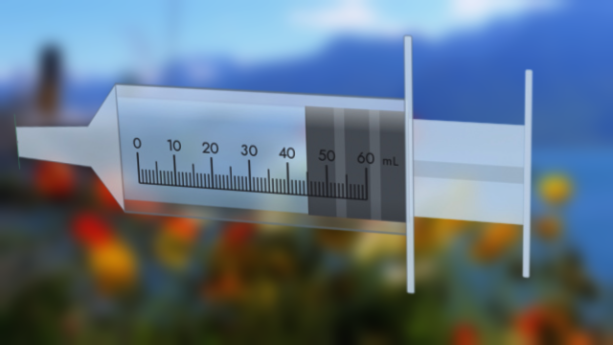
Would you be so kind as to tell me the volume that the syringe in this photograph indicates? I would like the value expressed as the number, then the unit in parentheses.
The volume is 45 (mL)
